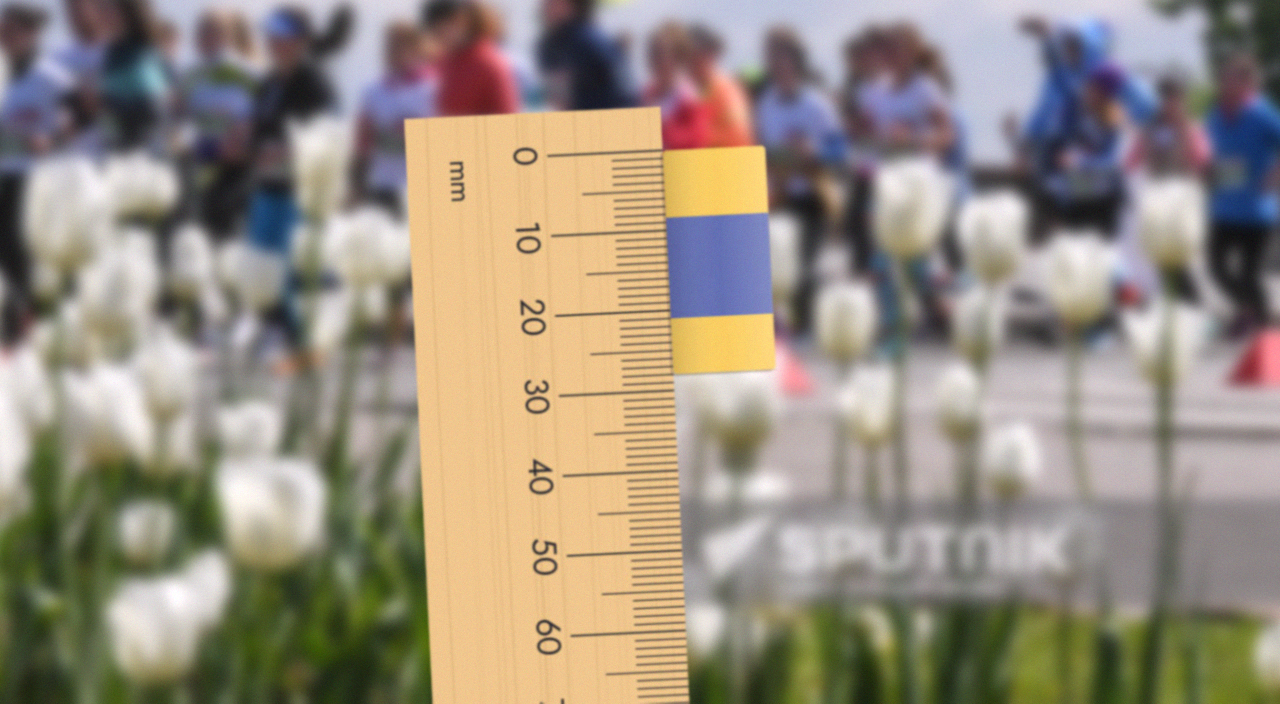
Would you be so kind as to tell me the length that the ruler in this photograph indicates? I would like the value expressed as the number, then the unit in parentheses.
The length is 28 (mm)
